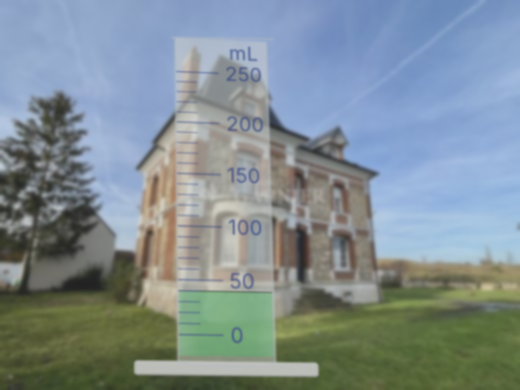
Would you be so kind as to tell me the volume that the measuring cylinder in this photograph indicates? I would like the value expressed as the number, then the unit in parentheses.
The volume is 40 (mL)
